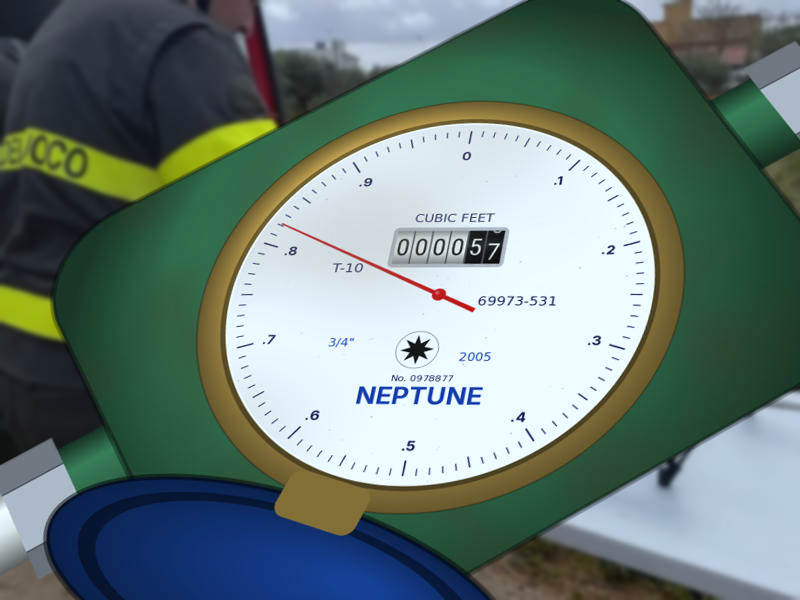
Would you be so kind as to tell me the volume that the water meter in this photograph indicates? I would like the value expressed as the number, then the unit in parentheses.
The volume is 56.82 (ft³)
